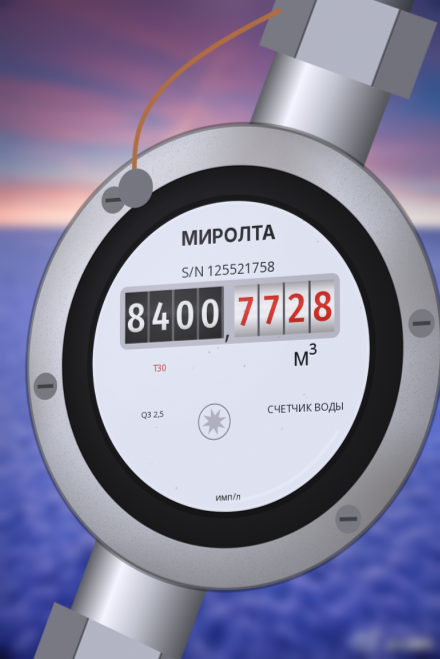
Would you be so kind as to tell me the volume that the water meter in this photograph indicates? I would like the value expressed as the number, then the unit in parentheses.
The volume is 8400.7728 (m³)
